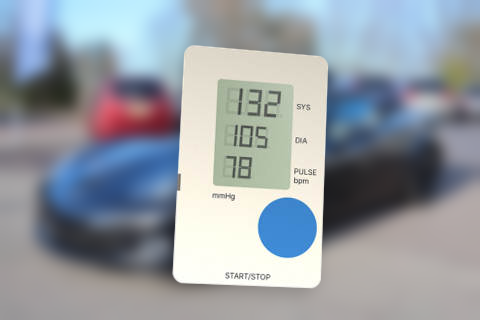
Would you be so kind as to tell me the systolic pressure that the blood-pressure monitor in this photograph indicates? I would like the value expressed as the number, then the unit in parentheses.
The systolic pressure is 132 (mmHg)
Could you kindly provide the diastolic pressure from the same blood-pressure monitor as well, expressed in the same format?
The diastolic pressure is 105 (mmHg)
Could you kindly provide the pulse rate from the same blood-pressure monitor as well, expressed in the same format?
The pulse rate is 78 (bpm)
